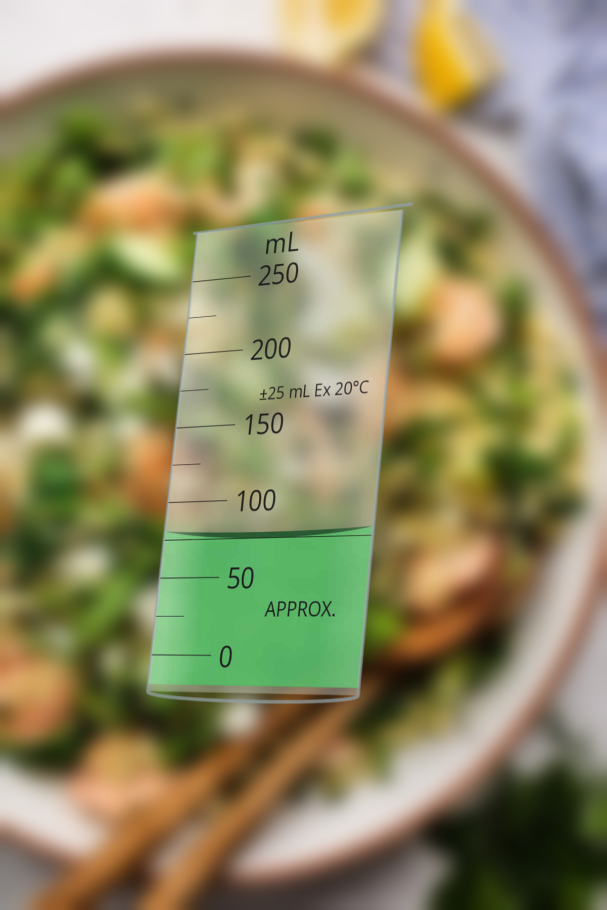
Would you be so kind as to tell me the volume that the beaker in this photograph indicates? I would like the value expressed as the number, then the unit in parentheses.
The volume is 75 (mL)
